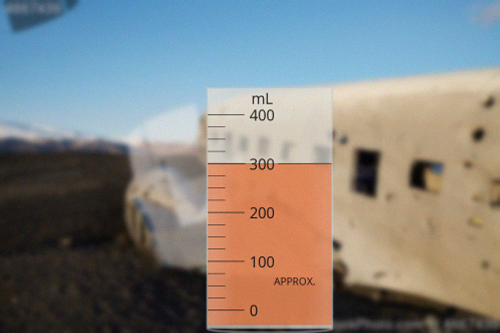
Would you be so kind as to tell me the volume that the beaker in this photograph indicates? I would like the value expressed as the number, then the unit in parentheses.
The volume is 300 (mL)
